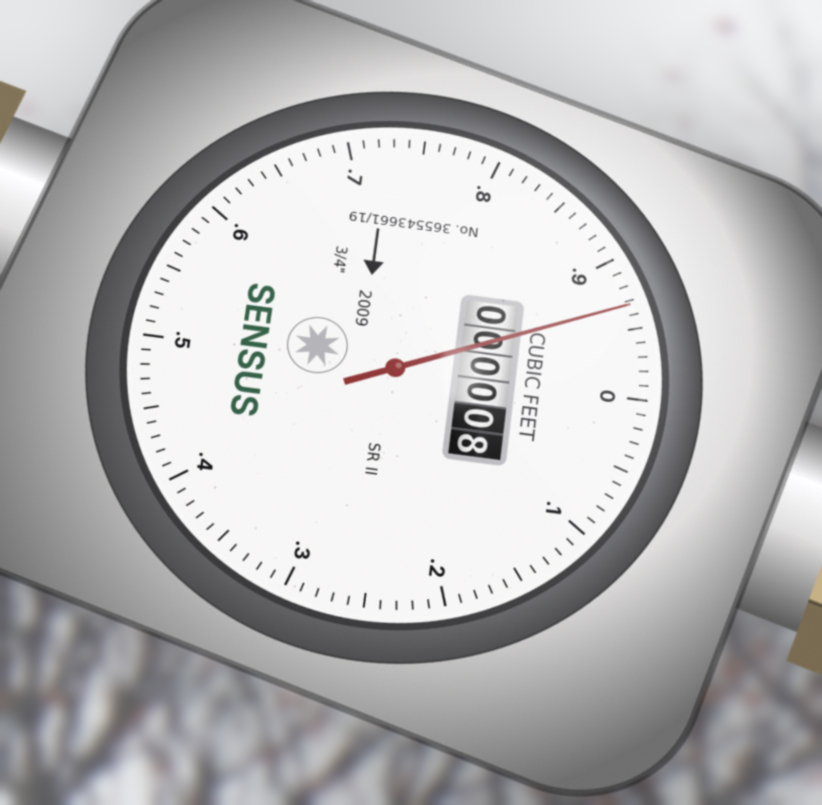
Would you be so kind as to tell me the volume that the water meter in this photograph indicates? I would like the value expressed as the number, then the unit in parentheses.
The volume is 7.93 (ft³)
